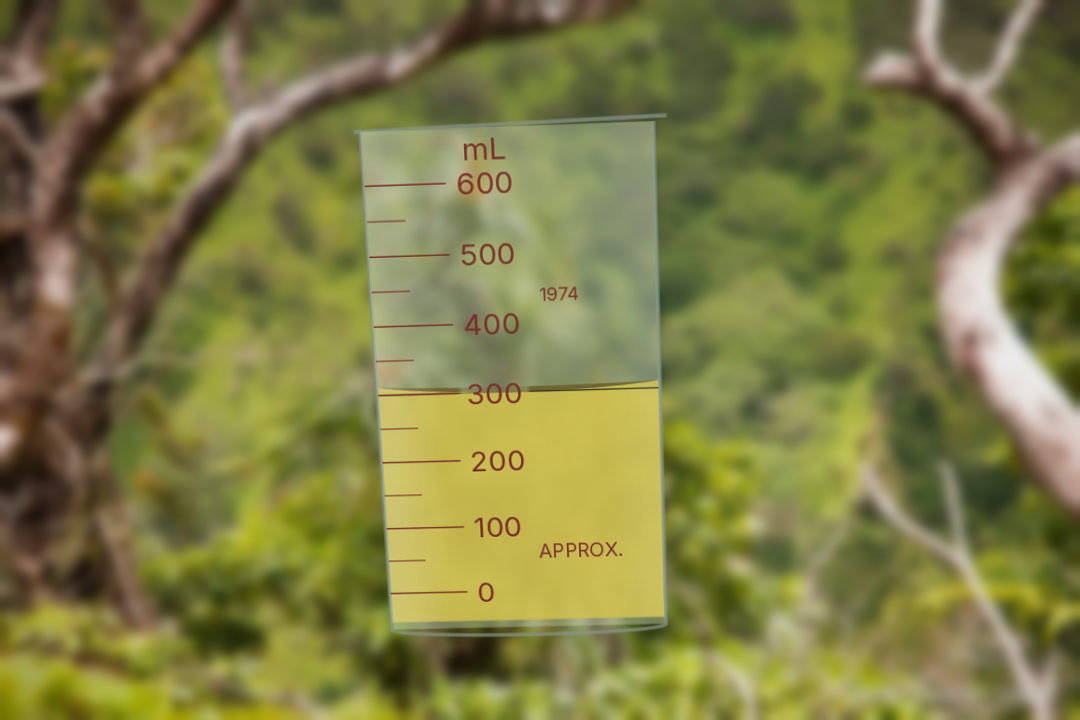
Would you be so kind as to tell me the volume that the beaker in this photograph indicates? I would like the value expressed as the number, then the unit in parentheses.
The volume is 300 (mL)
